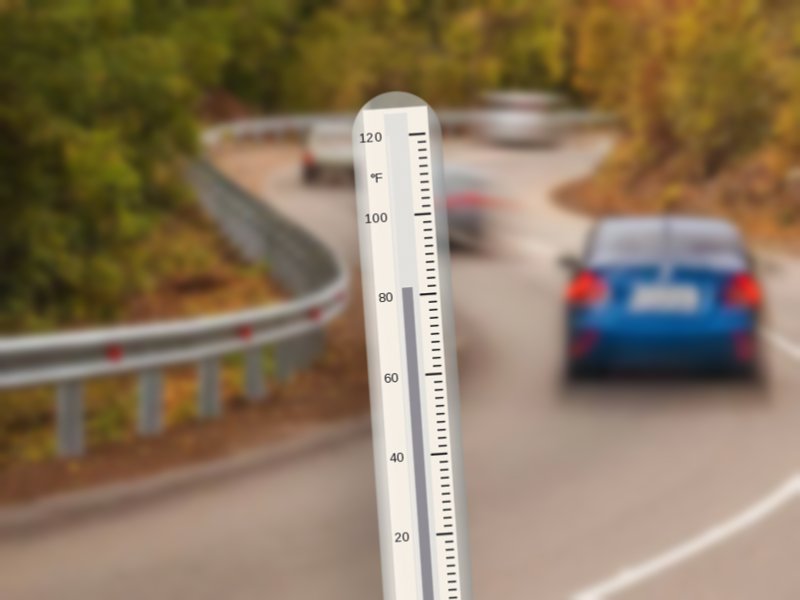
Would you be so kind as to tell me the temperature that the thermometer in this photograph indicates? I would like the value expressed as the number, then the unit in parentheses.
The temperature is 82 (°F)
